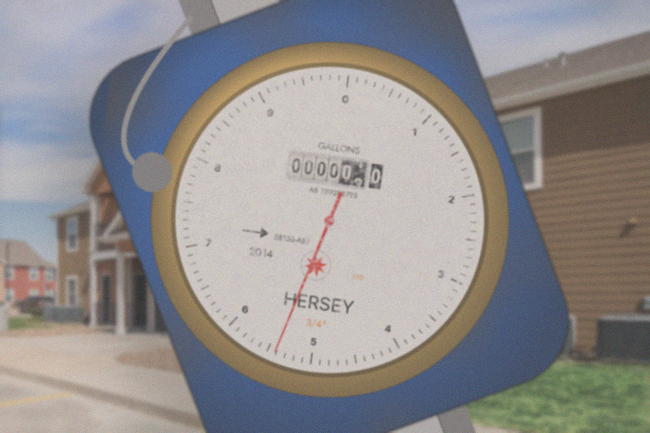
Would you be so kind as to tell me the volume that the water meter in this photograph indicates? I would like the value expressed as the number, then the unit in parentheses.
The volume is 15.4 (gal)
